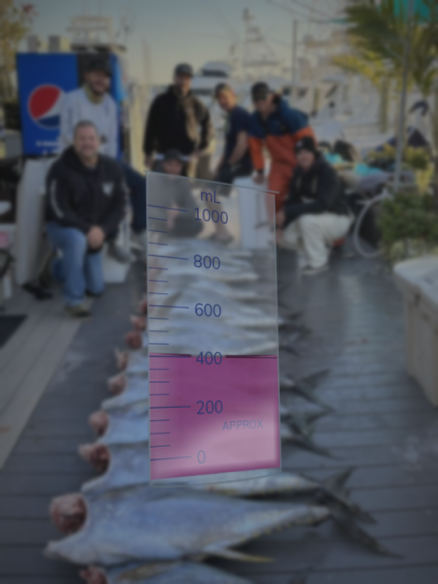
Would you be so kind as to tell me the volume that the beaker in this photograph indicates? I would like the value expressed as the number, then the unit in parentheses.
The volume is 400 (mL)
